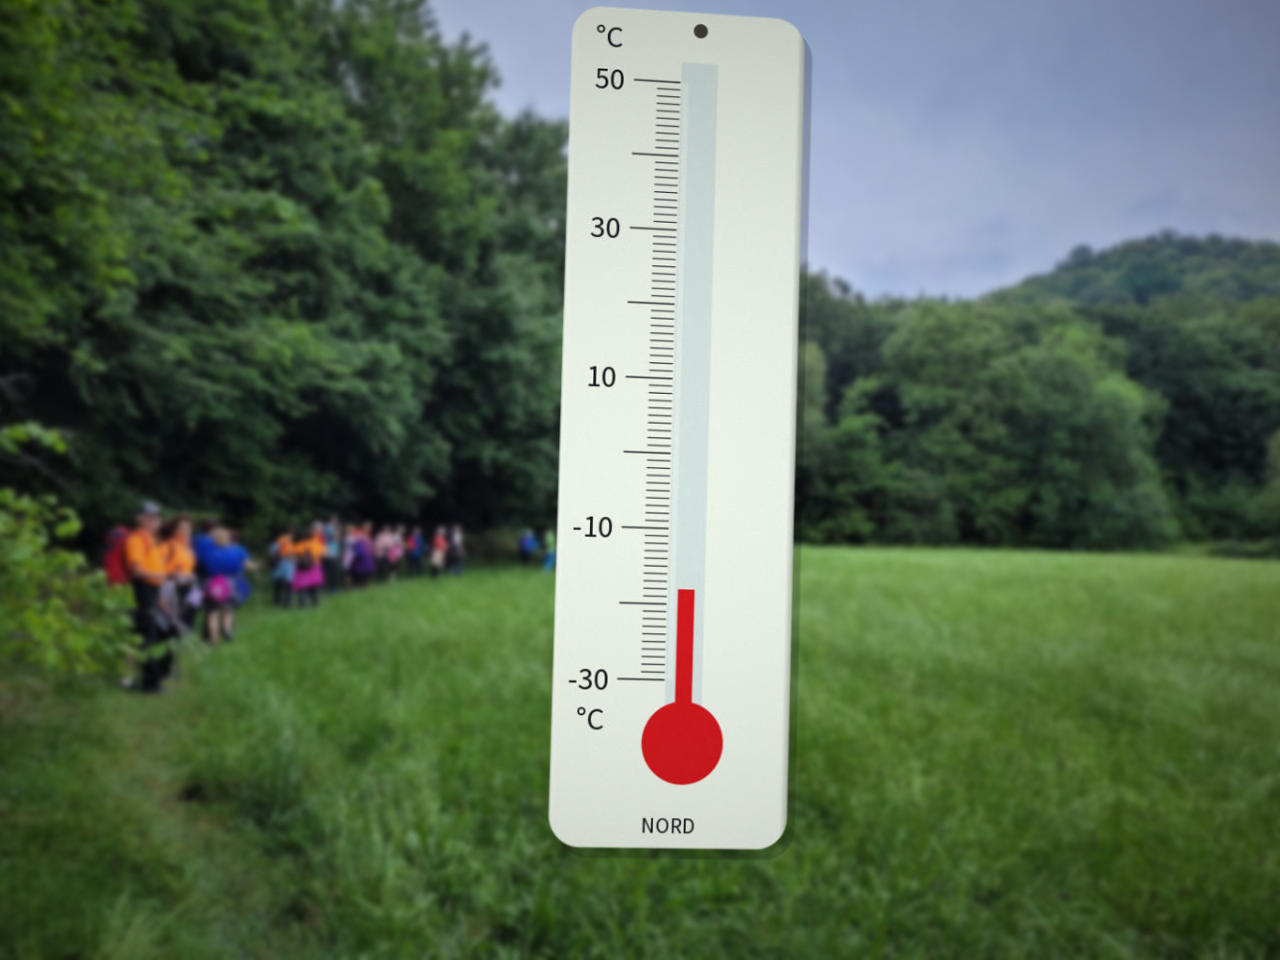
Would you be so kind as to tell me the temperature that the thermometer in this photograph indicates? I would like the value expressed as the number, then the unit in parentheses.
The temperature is -18 (°C)
